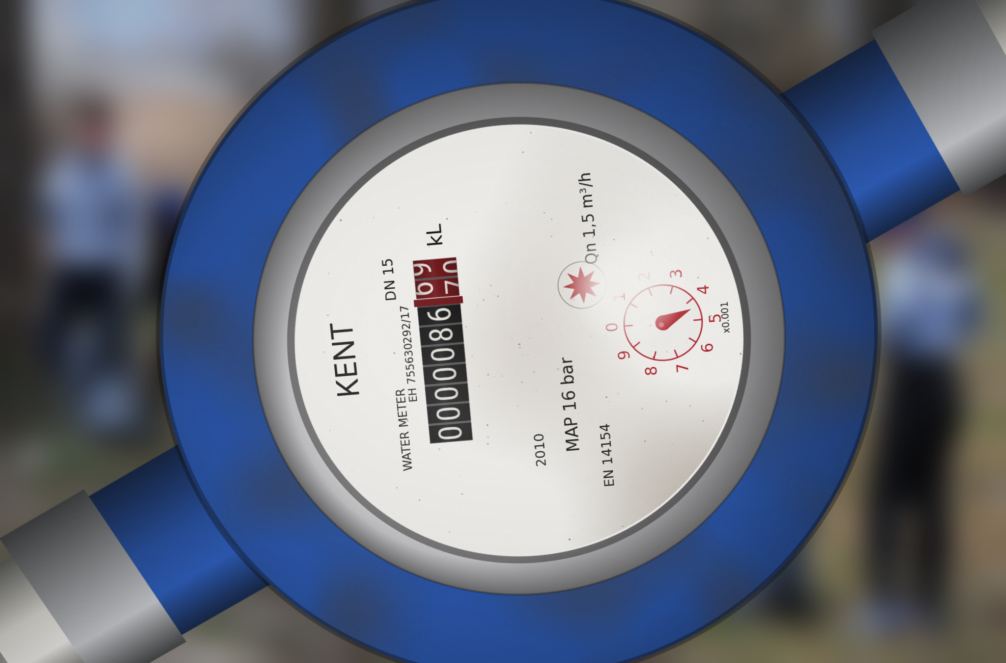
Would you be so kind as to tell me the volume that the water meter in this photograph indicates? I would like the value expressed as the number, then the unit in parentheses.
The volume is 86.694 (kL)
